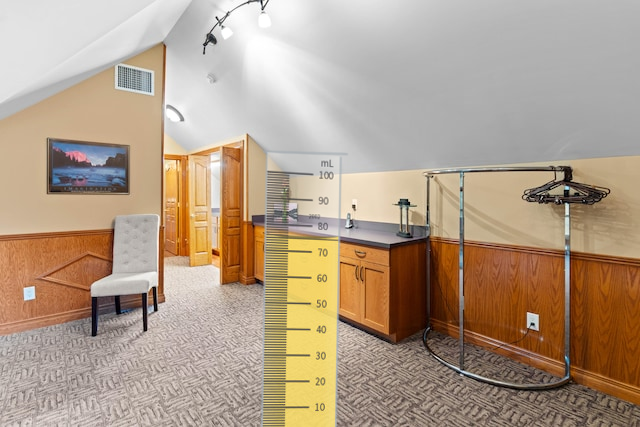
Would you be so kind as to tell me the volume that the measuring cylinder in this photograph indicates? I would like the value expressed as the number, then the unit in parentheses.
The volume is 75 (mL)
